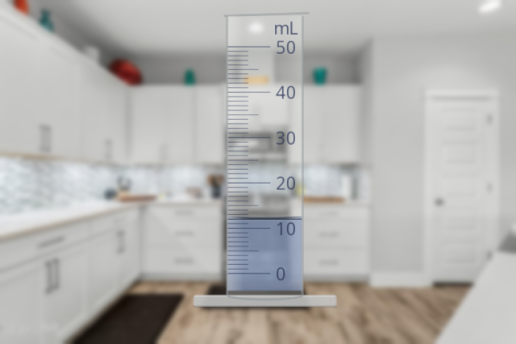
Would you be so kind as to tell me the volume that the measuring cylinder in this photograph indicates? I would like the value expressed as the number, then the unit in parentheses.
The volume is 12 (mL)
